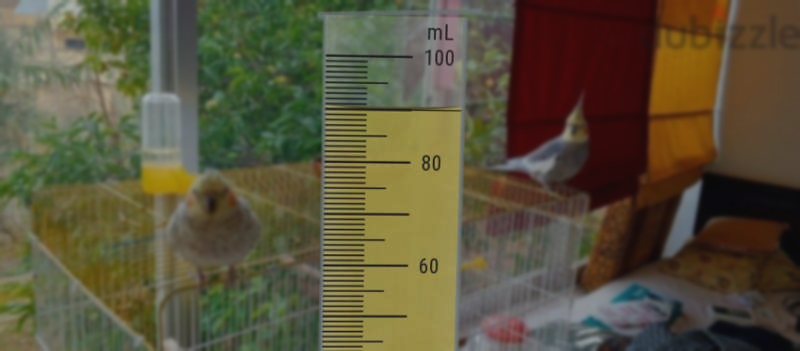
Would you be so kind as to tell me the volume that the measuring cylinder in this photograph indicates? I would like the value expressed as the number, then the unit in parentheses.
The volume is 90 (mL)
